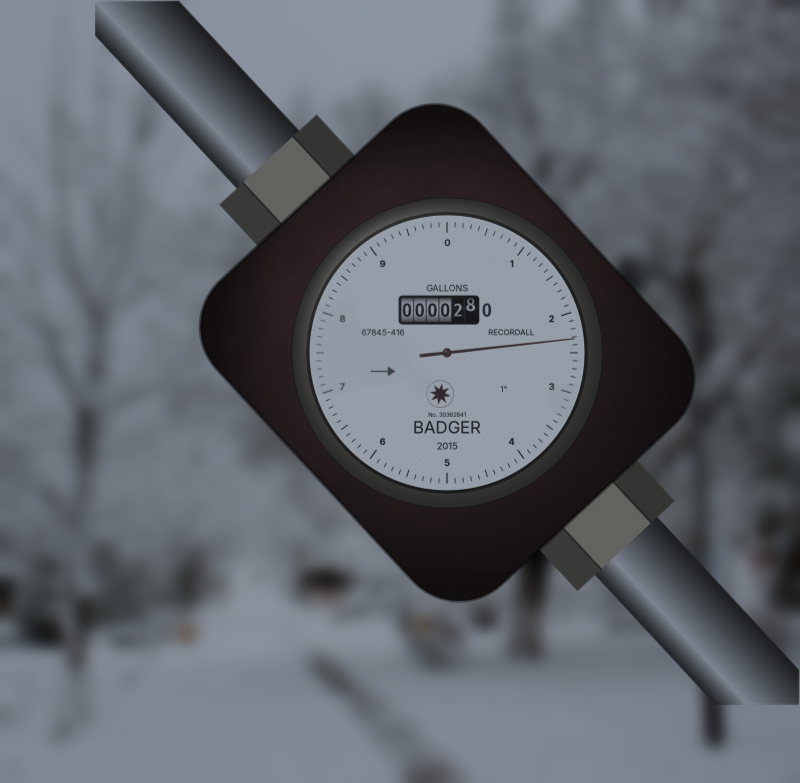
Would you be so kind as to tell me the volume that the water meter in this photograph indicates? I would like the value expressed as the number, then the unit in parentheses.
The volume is 282.3 (gal)
